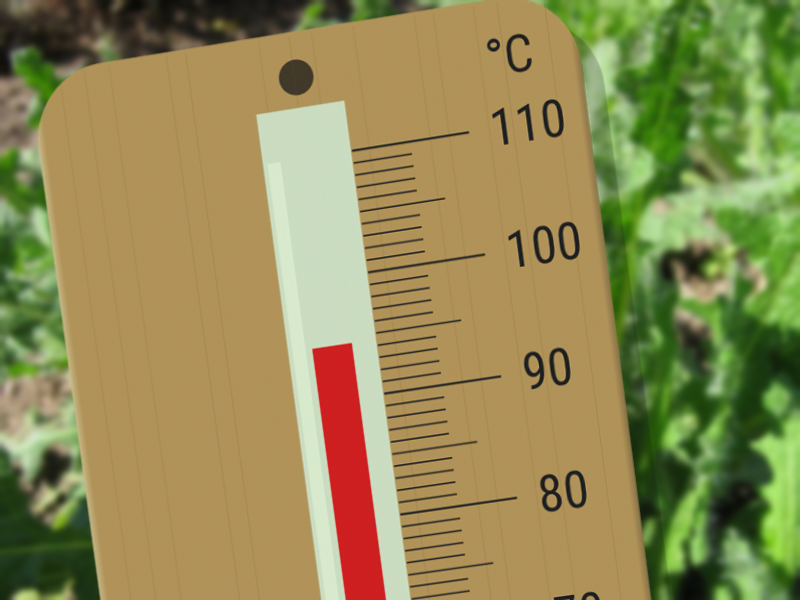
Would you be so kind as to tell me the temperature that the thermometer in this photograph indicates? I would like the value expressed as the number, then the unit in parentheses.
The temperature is 94.5 (°C)
